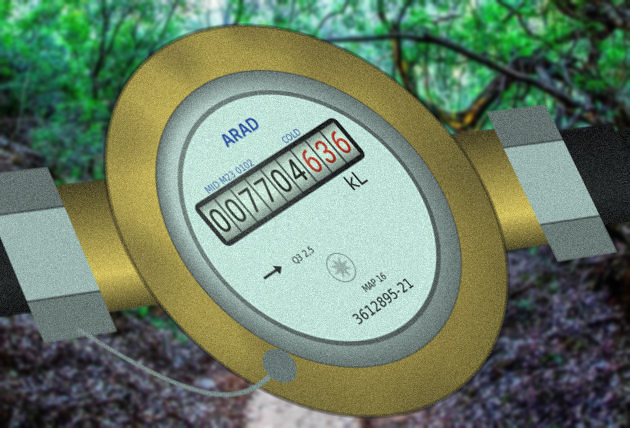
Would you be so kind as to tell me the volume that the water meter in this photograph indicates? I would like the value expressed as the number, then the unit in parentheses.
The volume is 7704.636 (kL)
